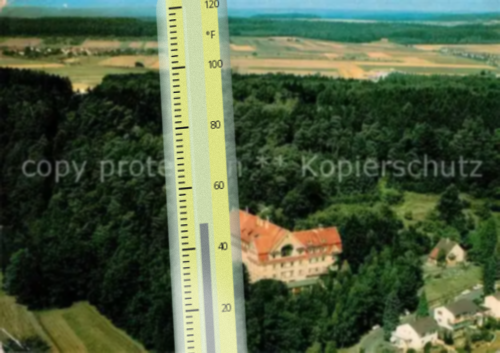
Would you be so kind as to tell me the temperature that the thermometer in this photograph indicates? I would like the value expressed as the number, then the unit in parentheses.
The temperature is 48 (°F)
